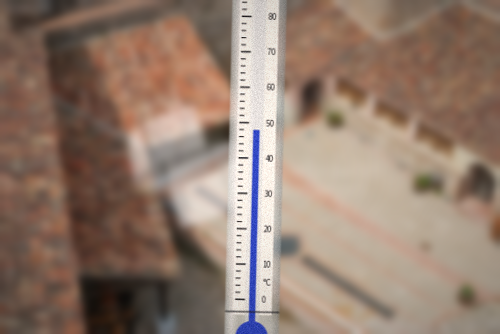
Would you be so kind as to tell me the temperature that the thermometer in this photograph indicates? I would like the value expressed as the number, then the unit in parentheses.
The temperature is 48 (°C)
